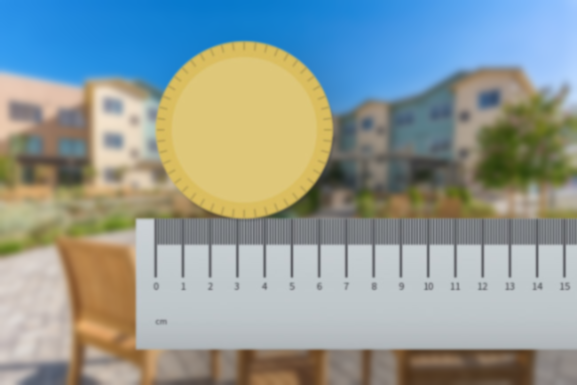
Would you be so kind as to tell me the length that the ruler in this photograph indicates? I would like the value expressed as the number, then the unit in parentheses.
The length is 6.5 (cm)
